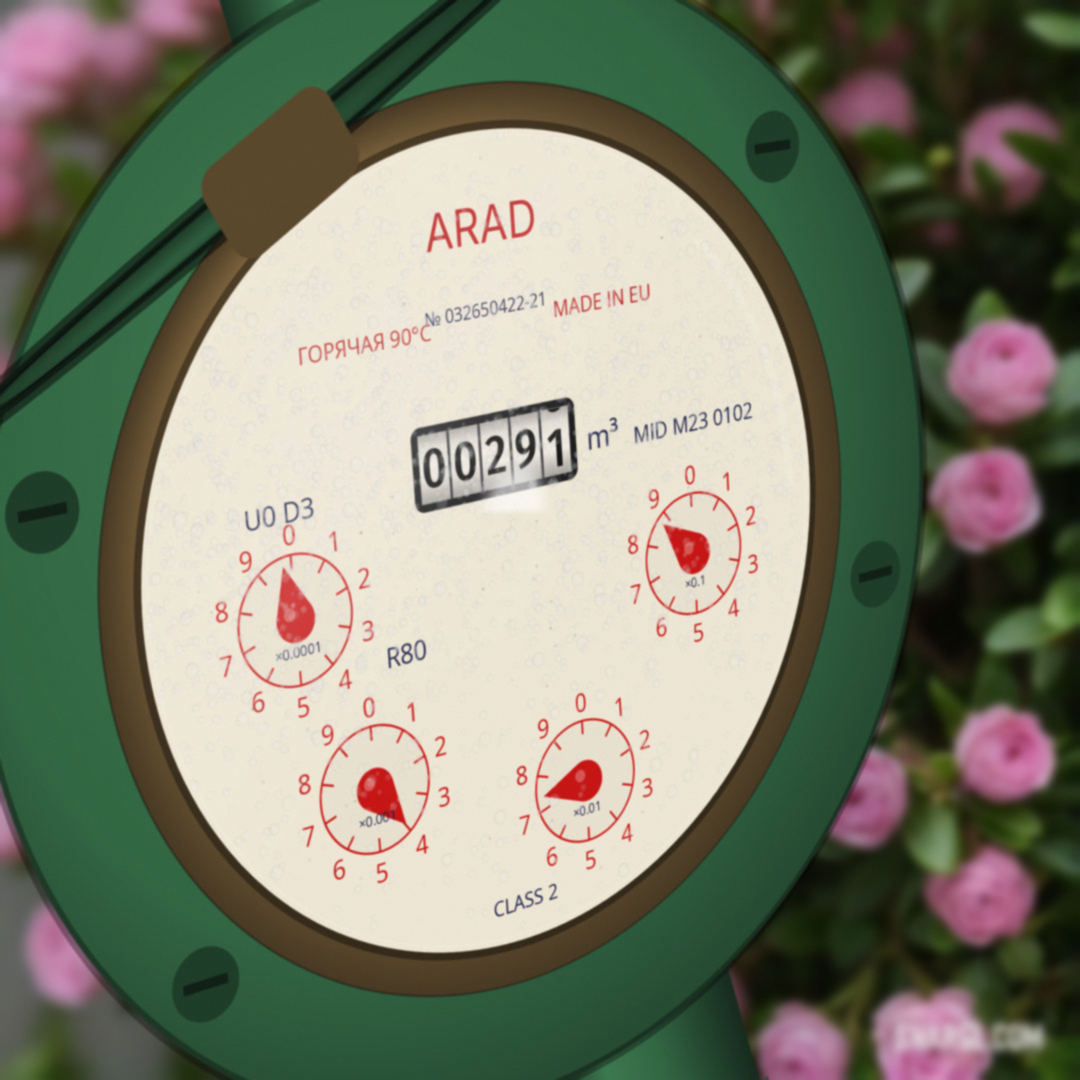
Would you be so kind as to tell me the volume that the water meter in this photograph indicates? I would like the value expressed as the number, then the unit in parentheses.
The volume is 290.8739 (m³)
